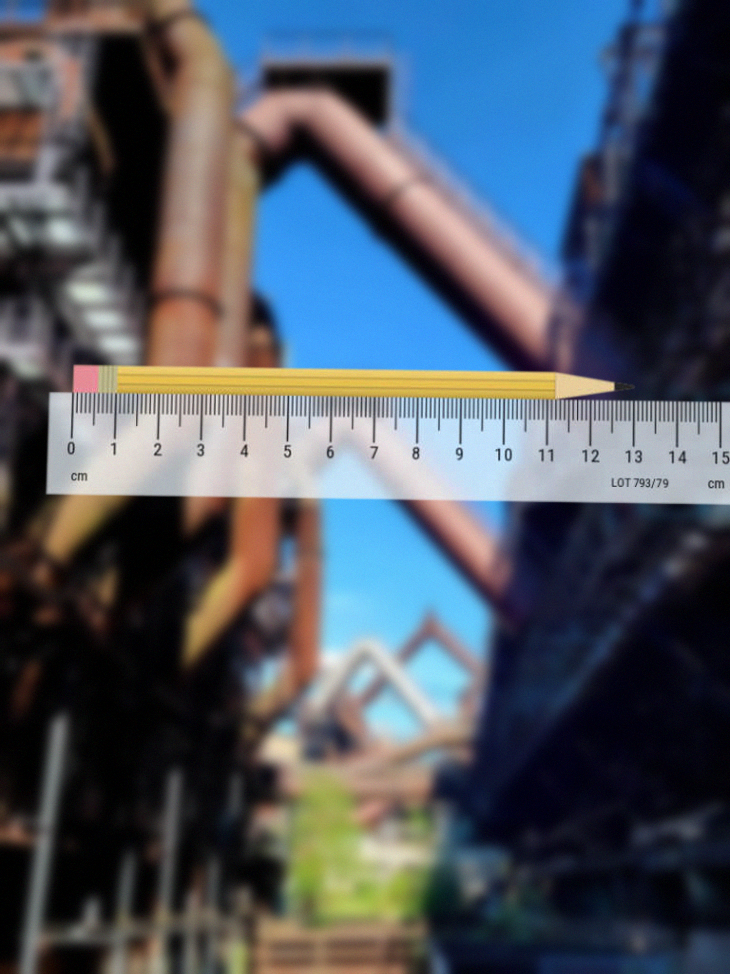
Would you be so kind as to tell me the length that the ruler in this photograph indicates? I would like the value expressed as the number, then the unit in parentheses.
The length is 13 (cm)
